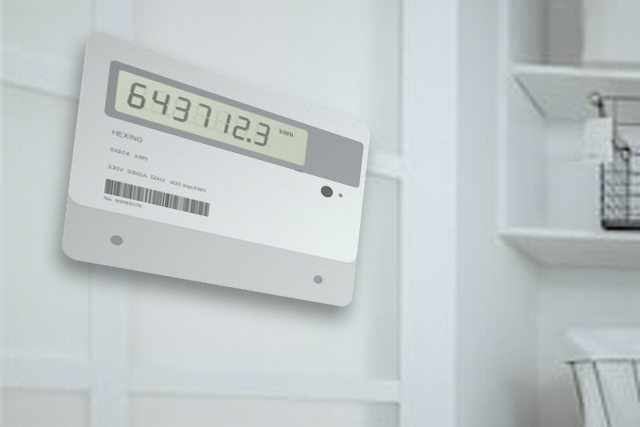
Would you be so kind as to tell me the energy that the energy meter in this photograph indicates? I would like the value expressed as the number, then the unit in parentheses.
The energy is 643712.3 (kWh)
